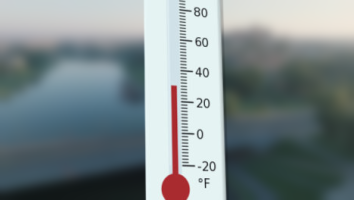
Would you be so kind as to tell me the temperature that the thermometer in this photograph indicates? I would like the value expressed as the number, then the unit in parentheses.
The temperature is 30 (°F)
